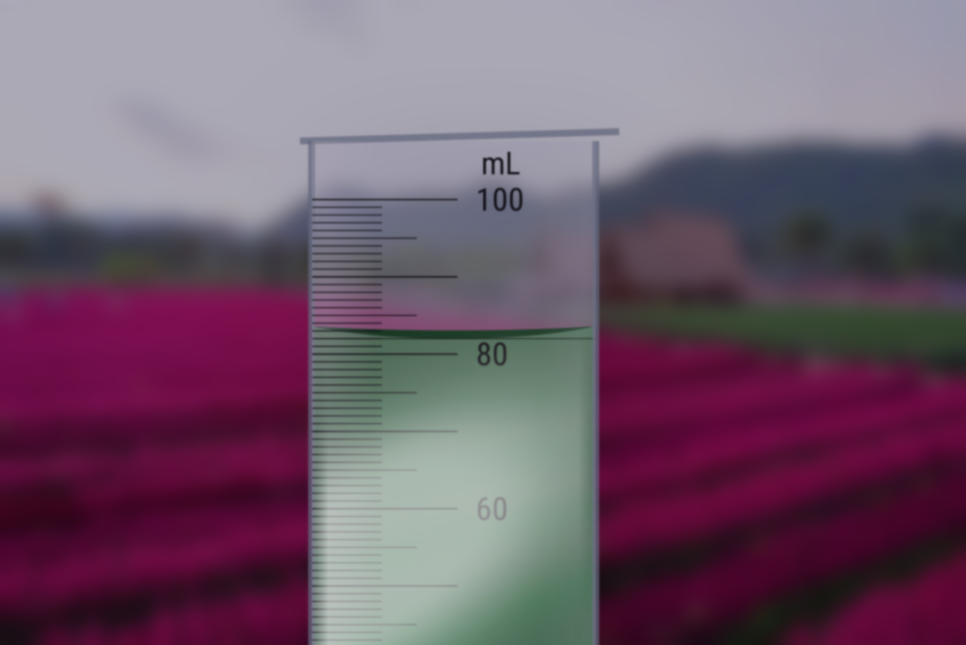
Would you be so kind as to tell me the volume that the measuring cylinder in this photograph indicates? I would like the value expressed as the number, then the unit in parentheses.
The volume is 82 (mL)
